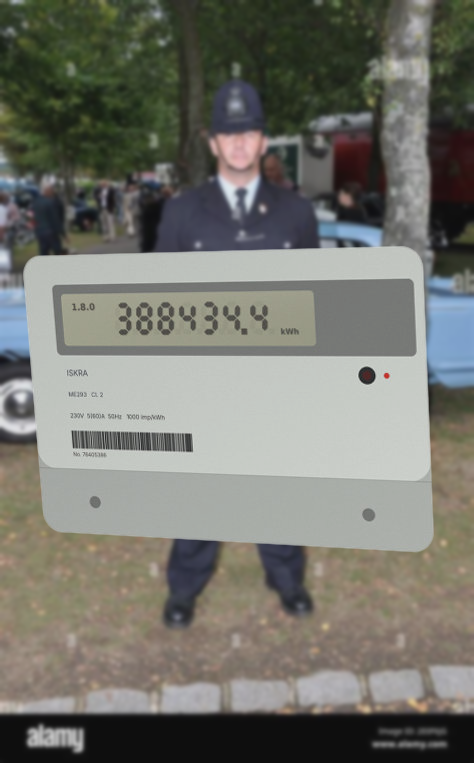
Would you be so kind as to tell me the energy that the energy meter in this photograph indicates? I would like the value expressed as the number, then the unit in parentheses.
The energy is 388434.4 (kWh)
